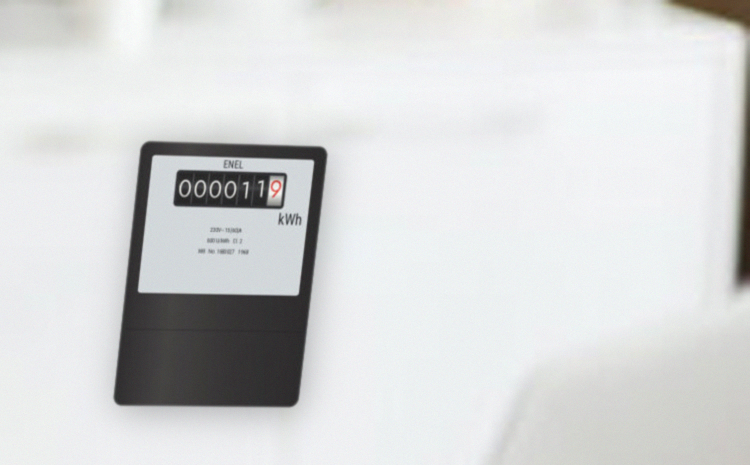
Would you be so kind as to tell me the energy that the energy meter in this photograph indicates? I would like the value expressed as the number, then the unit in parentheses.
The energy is 11.9 (kWh)
